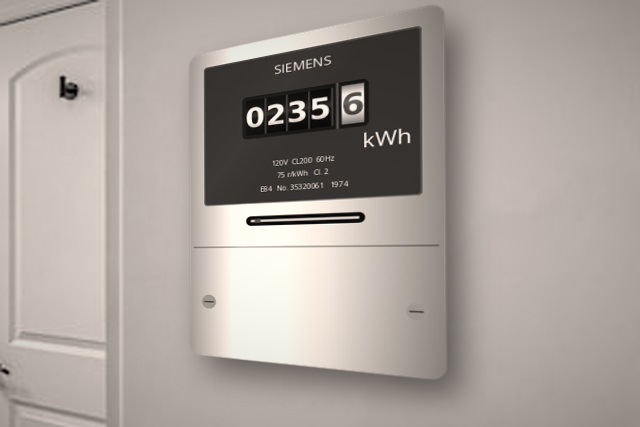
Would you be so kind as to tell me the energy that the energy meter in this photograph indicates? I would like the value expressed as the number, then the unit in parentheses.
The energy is 235.6 (kWh)
